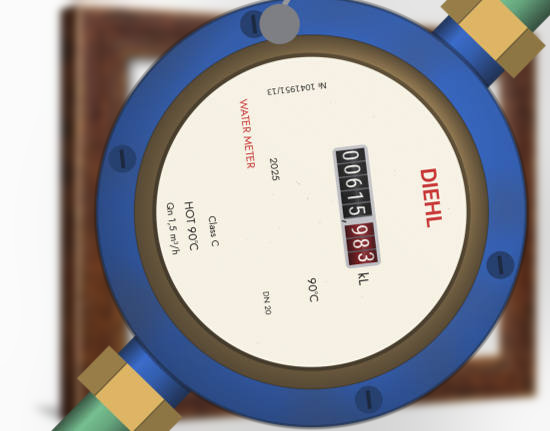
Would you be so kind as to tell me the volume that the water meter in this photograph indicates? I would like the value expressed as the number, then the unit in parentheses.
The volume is 615.983 (kL)
